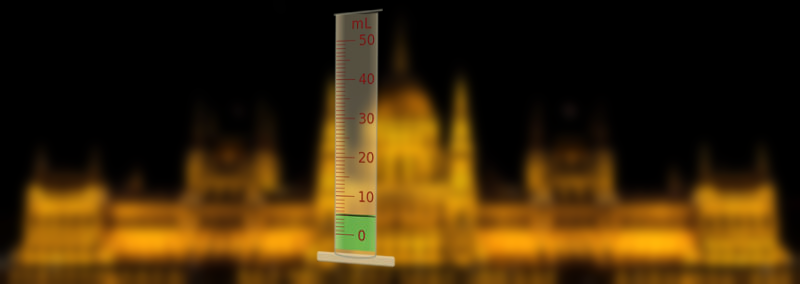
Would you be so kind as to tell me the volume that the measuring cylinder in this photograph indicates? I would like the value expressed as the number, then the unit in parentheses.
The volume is 5 (mL)
